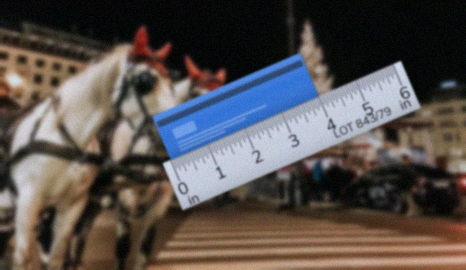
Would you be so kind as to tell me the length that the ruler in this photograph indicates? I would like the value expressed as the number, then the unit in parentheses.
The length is 4 (in)
